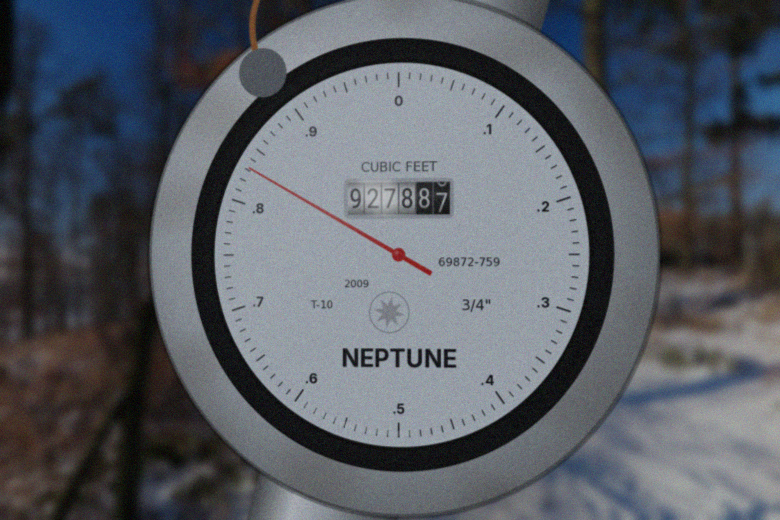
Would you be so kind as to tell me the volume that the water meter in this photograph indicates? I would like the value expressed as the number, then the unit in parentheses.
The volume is 927886.83 (ft³)
